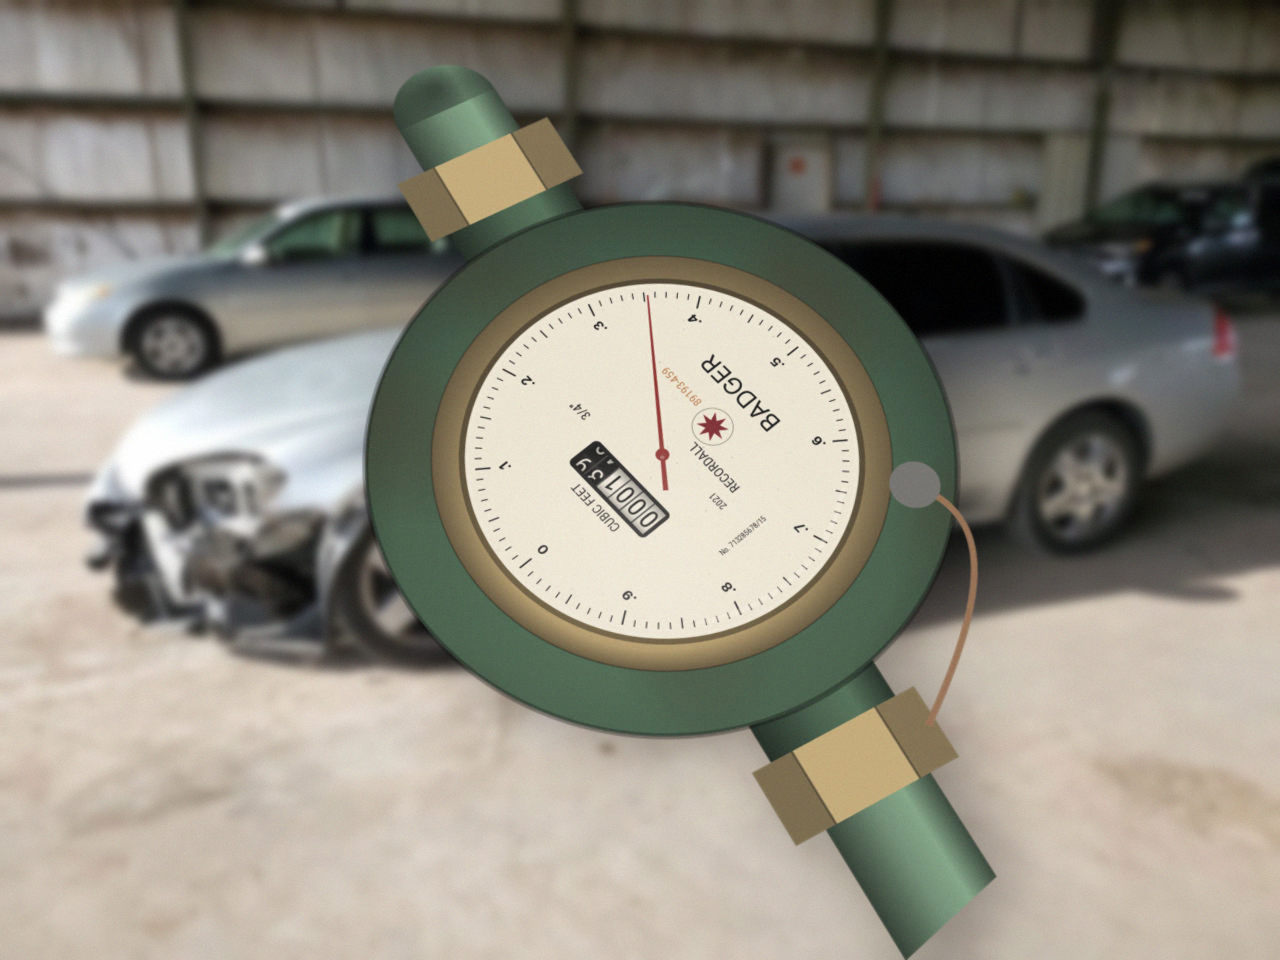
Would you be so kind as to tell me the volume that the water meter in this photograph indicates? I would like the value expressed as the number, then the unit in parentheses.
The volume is 139.35 (ft³)
